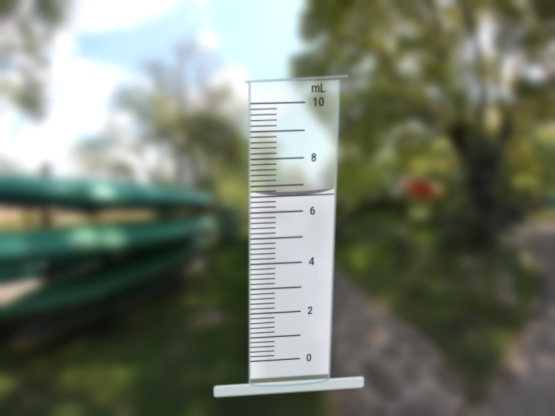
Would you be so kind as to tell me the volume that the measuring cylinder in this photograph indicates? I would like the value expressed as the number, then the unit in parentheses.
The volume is 6.6 (mL)
